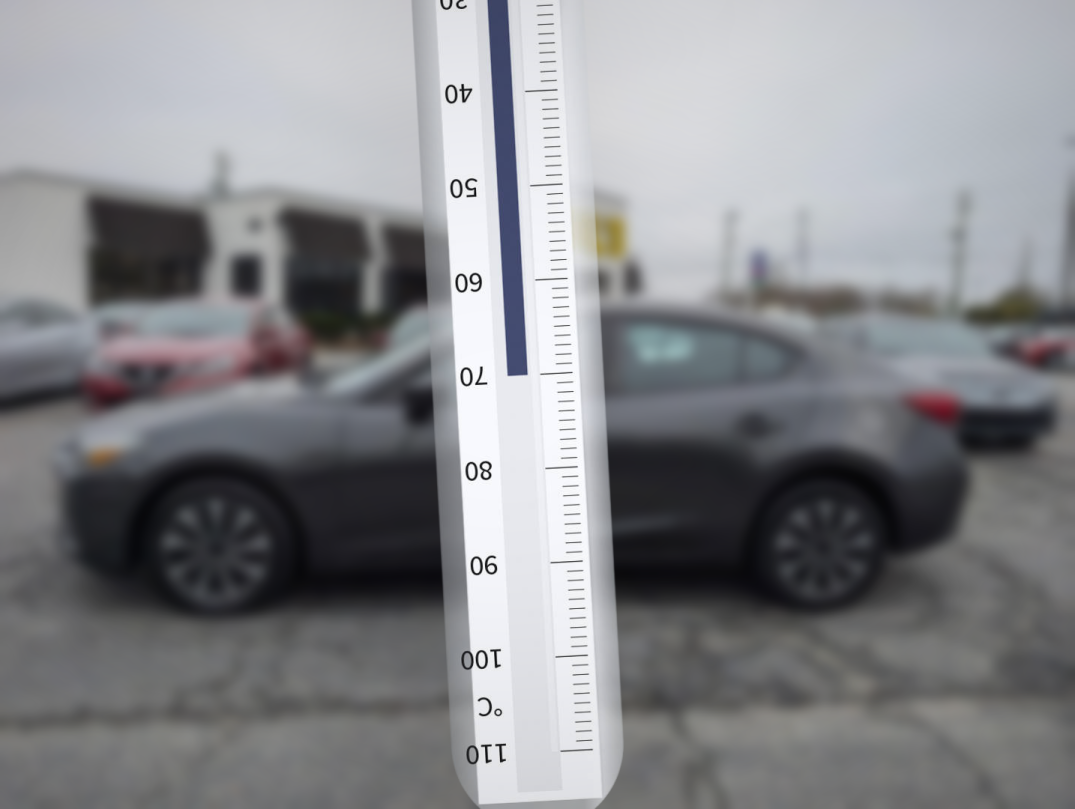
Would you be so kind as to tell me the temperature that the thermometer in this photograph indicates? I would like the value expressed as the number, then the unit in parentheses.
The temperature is 70 (°C)
